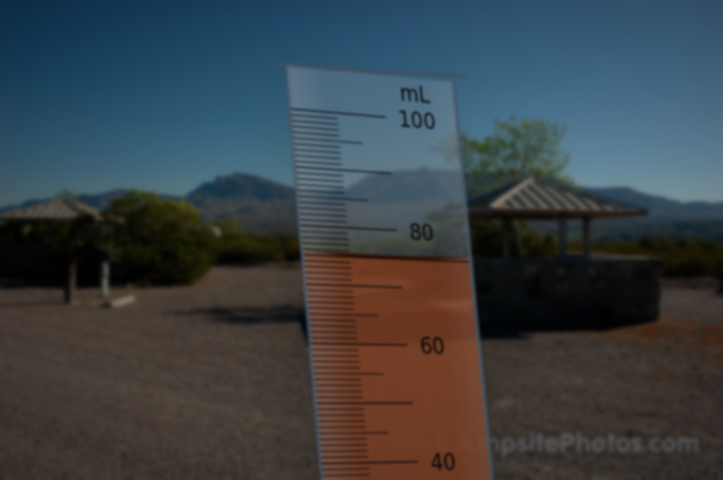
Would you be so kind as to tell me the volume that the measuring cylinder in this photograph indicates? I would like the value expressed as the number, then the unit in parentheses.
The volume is 75 (mL)
